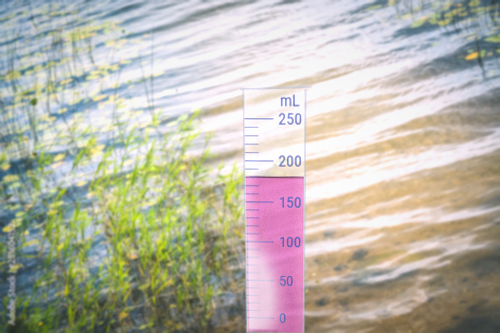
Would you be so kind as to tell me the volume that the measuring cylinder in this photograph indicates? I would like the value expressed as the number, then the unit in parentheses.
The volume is 180 (mL)
